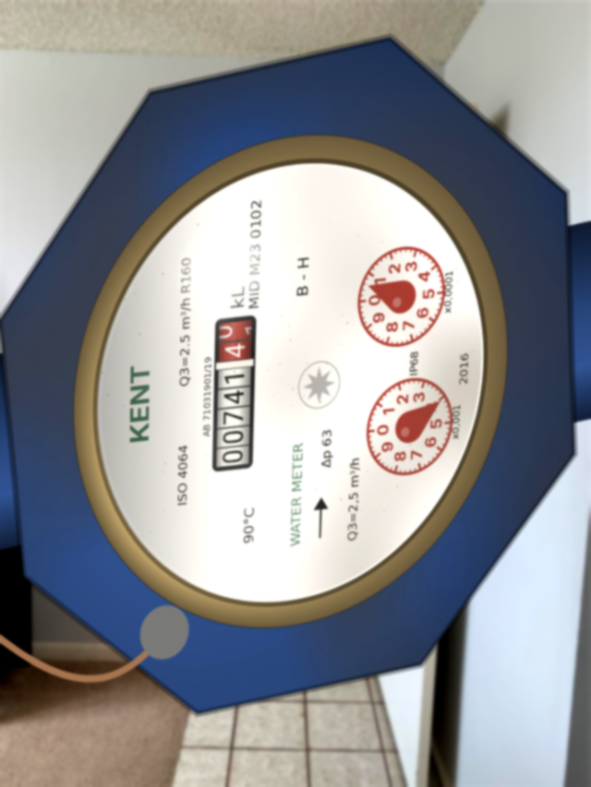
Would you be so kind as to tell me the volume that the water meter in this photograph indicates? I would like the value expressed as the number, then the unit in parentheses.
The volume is 741.4040 (kL)
